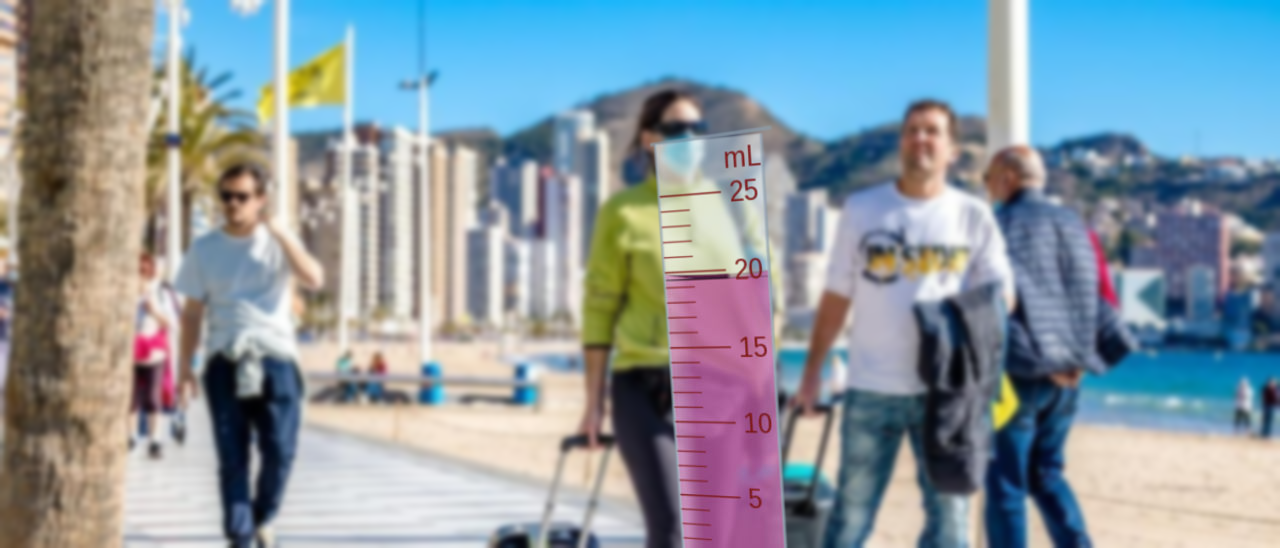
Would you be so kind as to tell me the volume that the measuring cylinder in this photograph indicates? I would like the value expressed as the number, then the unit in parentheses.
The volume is 19.5 (mL)
